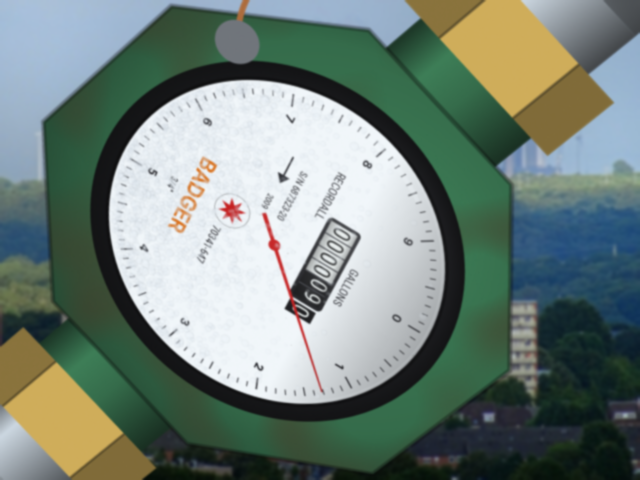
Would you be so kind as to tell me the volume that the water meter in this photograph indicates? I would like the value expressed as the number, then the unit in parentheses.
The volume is 91.3 (gal)
